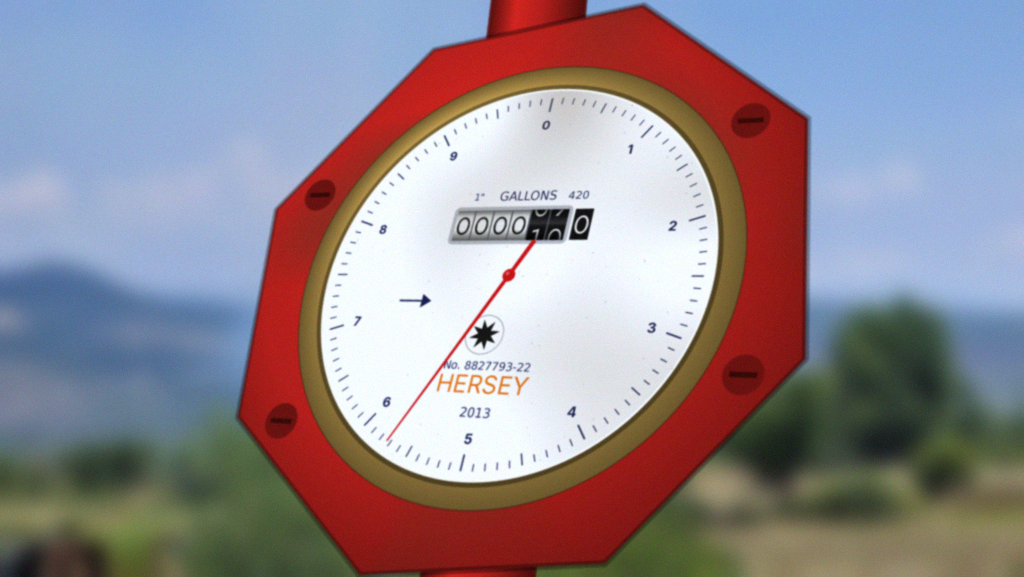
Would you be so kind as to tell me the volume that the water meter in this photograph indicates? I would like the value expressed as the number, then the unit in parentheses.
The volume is 95.7 (gal)
